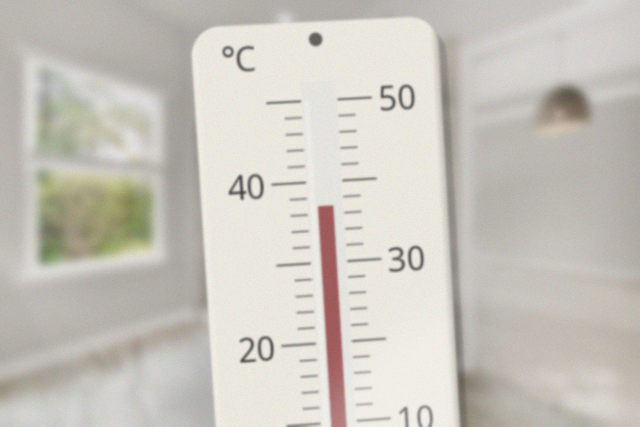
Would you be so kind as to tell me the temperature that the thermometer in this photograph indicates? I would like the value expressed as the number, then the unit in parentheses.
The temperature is 37 (°C)
